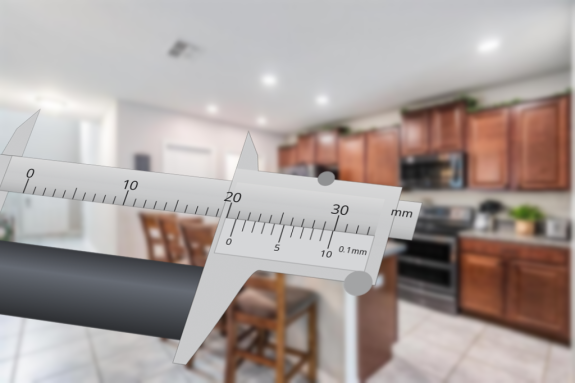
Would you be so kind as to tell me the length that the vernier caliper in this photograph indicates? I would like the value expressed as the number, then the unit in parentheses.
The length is 20.9 (mm)
